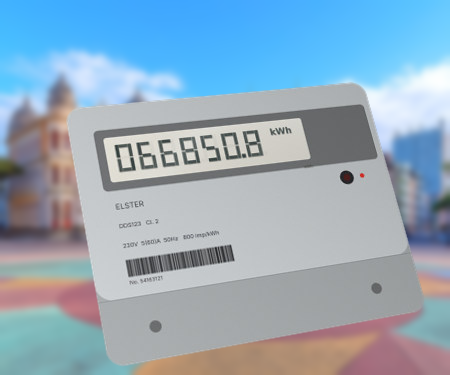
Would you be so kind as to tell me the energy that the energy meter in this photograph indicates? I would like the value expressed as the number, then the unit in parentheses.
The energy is 66850.8 (kWh)
